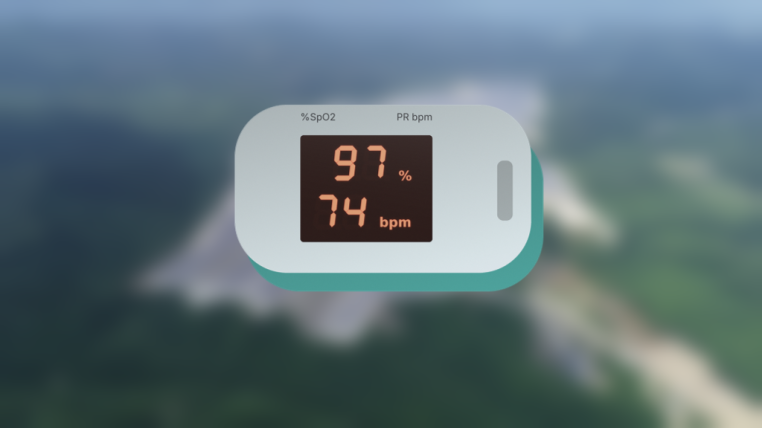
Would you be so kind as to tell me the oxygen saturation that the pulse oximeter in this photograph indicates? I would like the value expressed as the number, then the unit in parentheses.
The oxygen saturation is 97 (%)
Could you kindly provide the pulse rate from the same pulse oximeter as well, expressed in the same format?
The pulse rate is 74 (bpm)
